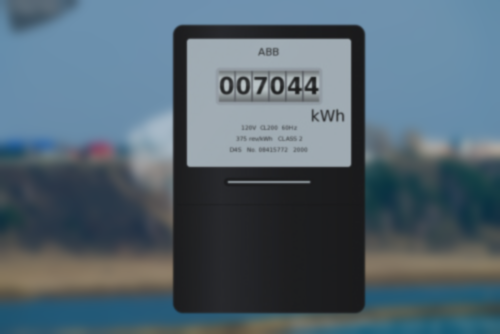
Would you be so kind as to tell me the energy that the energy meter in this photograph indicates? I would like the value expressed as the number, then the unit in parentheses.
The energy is 7044 (kWh)
